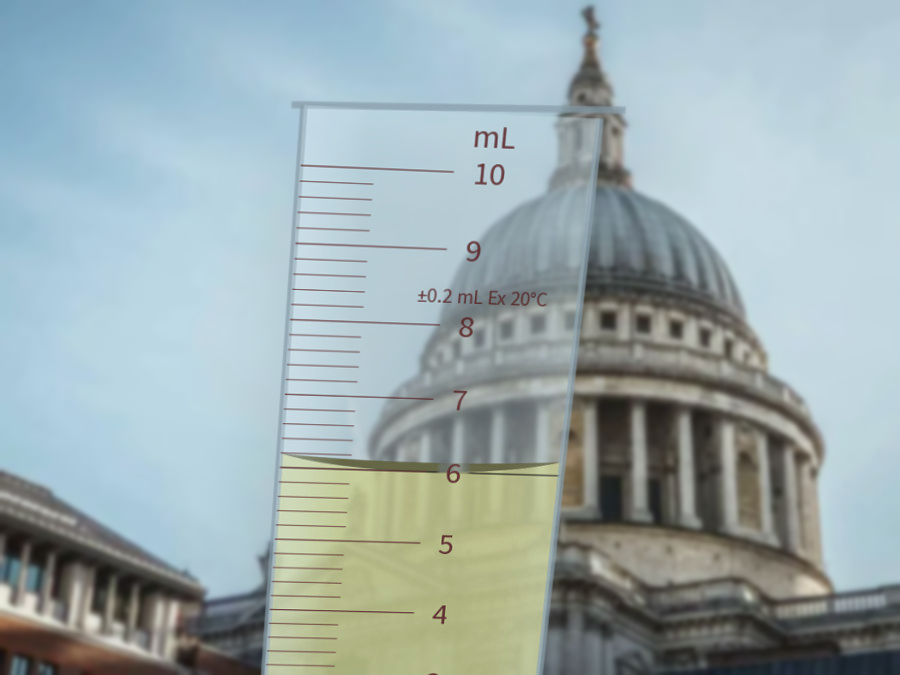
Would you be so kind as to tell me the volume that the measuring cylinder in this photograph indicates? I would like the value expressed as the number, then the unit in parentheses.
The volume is 6 (mL)
